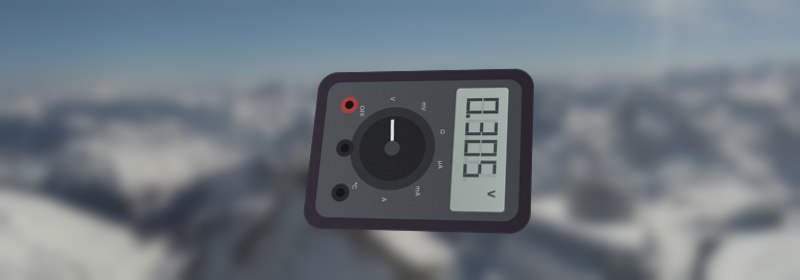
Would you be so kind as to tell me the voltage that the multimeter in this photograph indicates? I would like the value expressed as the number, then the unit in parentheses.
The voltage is 0.305 (V)
